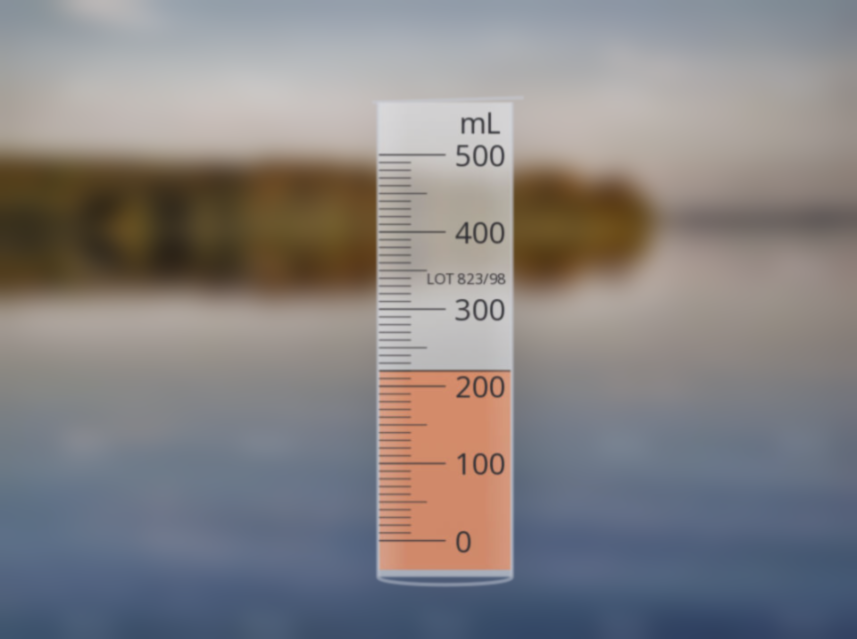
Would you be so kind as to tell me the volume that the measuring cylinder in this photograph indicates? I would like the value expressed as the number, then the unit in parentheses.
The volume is 220 (mL)
